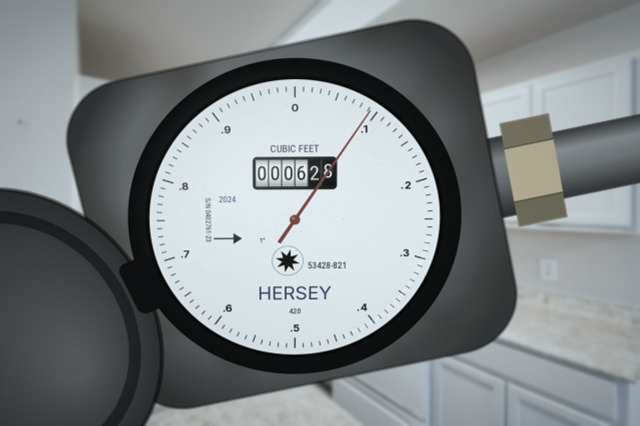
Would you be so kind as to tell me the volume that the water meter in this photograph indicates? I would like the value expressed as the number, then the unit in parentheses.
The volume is 628.09 (ft³)
